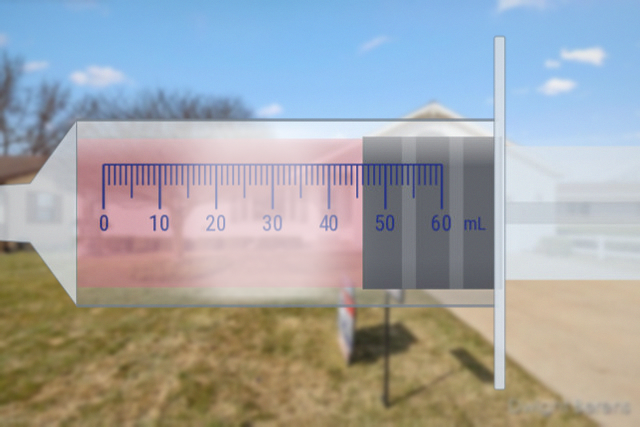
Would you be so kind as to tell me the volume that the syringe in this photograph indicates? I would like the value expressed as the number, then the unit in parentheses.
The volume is 46 (mL)
